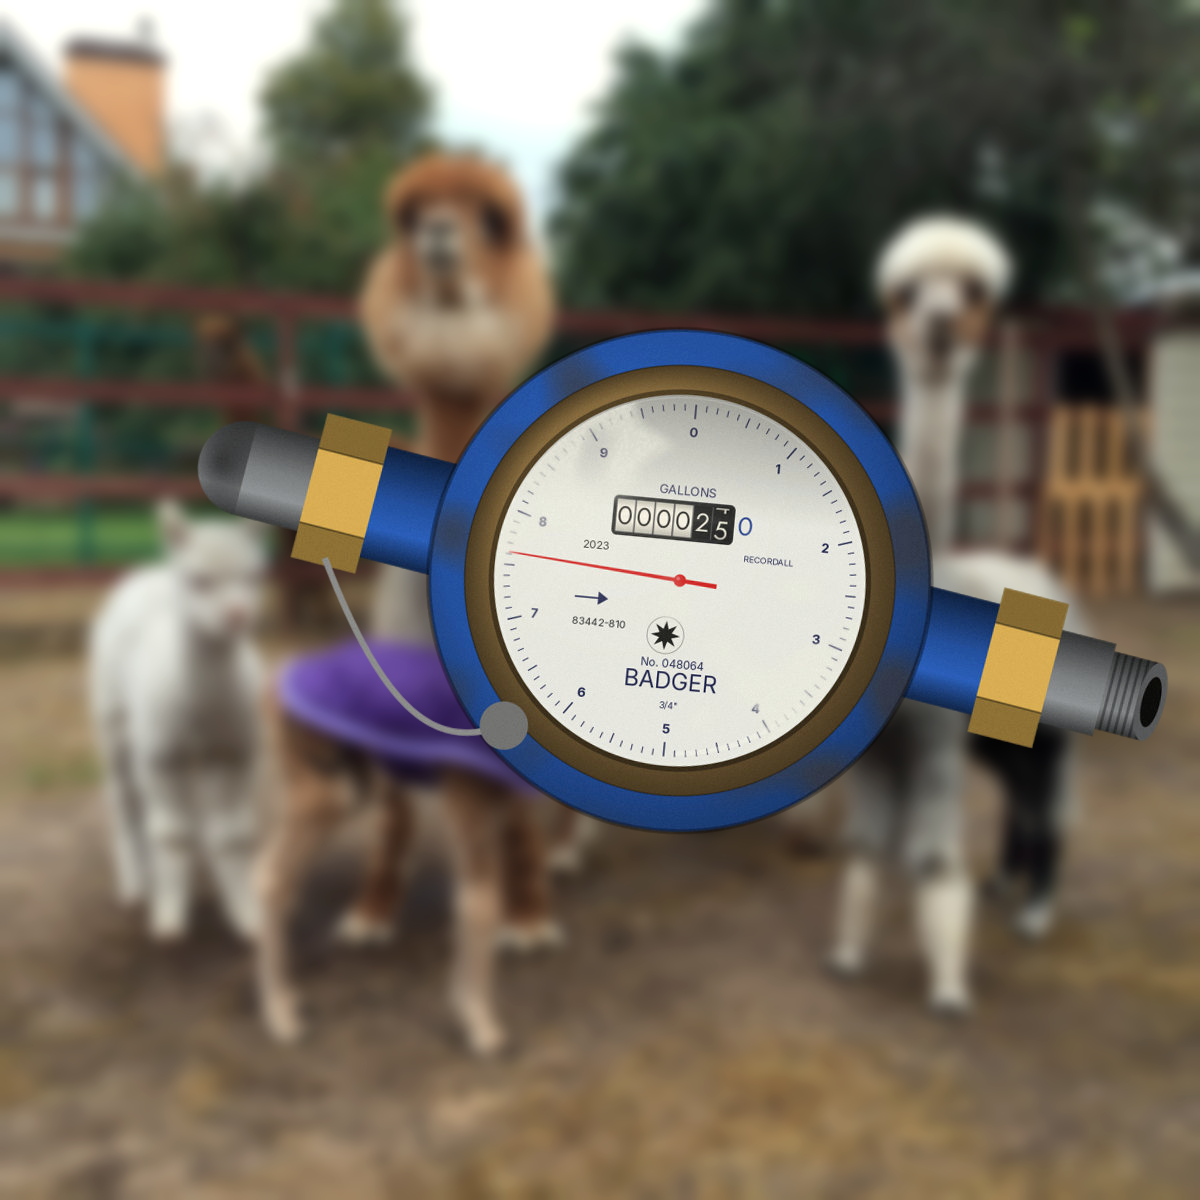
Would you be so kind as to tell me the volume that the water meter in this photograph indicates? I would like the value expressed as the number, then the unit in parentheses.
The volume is 247.6 (gal)
